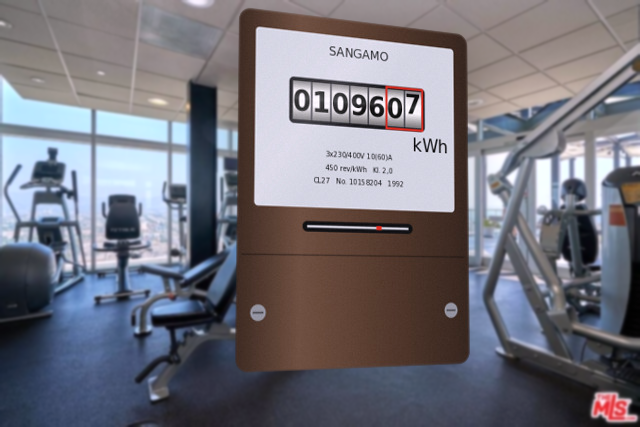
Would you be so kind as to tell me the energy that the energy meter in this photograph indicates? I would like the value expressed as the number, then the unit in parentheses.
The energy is 1096.07 (kWh)
